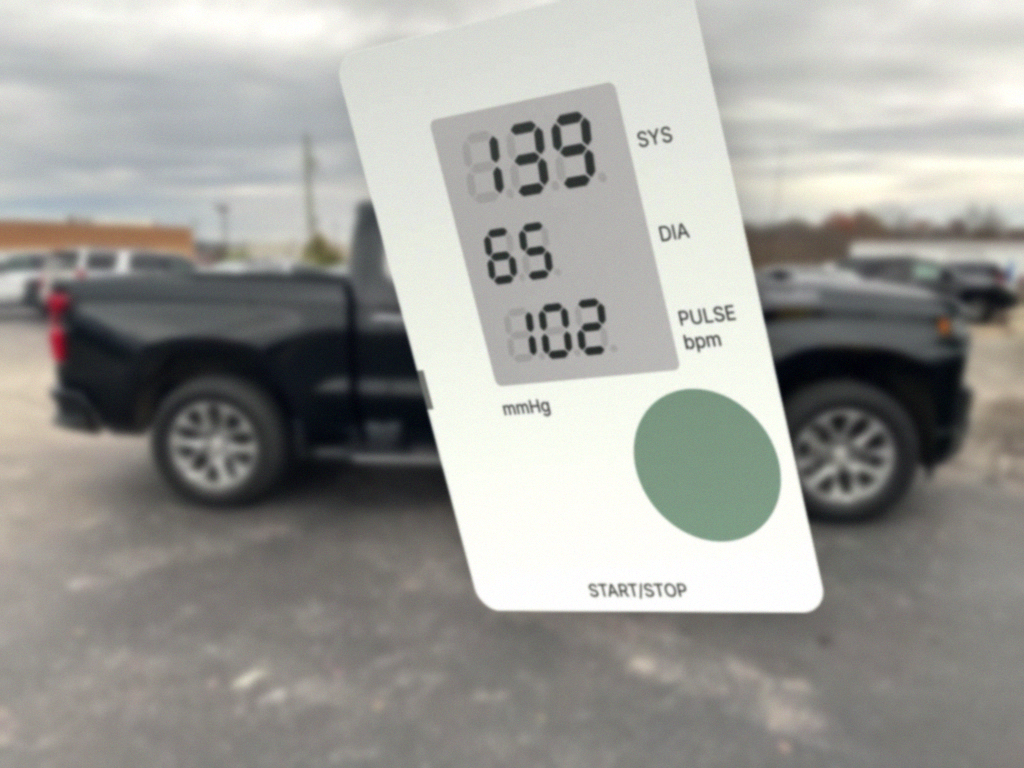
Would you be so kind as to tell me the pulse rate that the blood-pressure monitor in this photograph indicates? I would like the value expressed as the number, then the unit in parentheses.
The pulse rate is 102 (bpm)
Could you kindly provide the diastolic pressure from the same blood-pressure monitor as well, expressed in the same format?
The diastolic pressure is 65 (mmHg)
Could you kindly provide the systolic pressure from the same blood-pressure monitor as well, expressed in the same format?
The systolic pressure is 139 (mmHg)
